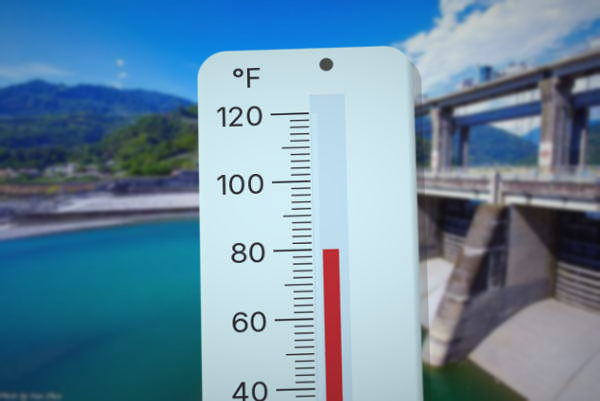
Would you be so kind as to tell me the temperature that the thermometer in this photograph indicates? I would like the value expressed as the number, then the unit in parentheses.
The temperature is 80 (°F)
